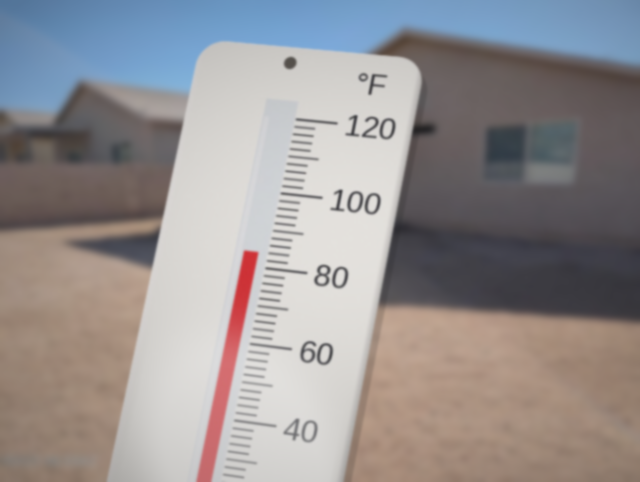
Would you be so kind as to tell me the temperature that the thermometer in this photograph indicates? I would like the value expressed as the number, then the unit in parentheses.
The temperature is 84 (°F)
